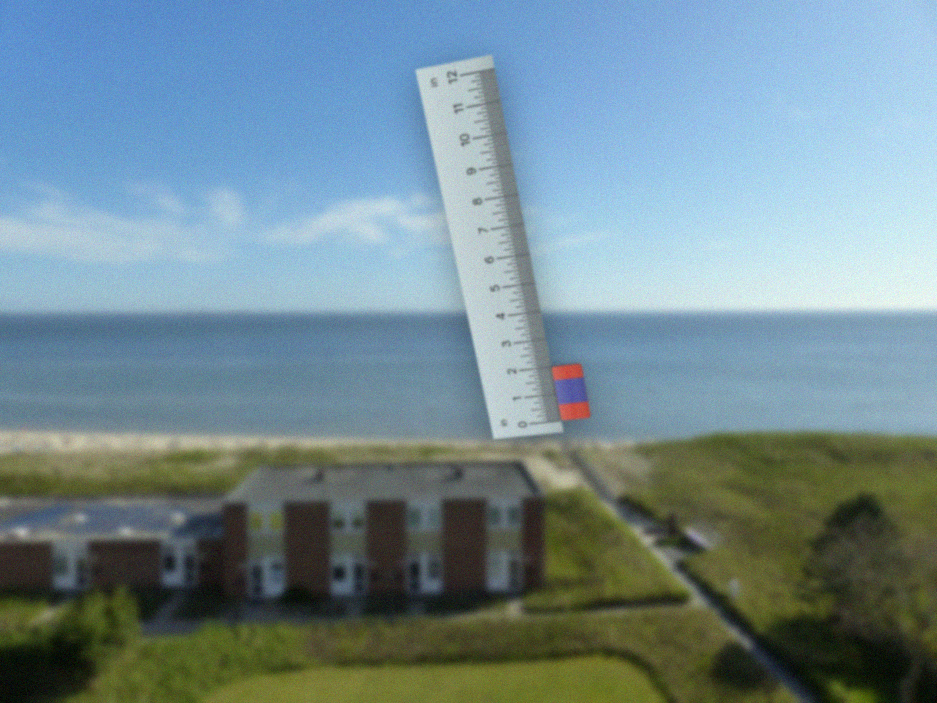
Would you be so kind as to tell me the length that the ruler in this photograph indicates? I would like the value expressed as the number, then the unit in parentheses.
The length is 2 (in)
